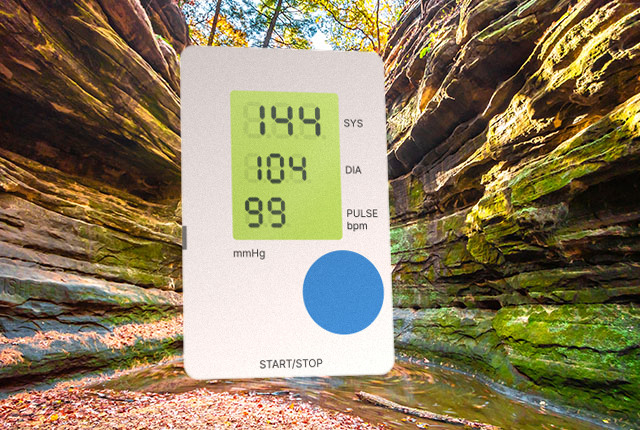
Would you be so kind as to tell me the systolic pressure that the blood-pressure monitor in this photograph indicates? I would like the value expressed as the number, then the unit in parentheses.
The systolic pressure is 144 (mmHg)
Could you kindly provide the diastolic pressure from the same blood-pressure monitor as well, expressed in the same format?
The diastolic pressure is 104 (mmHg)
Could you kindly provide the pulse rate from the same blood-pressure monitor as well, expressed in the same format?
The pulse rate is 99 (bpm)
